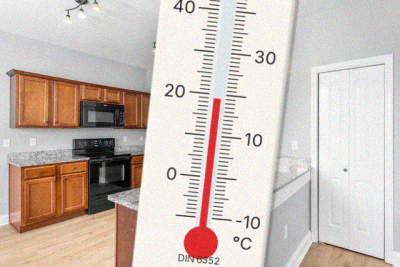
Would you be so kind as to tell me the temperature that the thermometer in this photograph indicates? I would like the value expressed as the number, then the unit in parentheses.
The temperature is 19 (°C)
